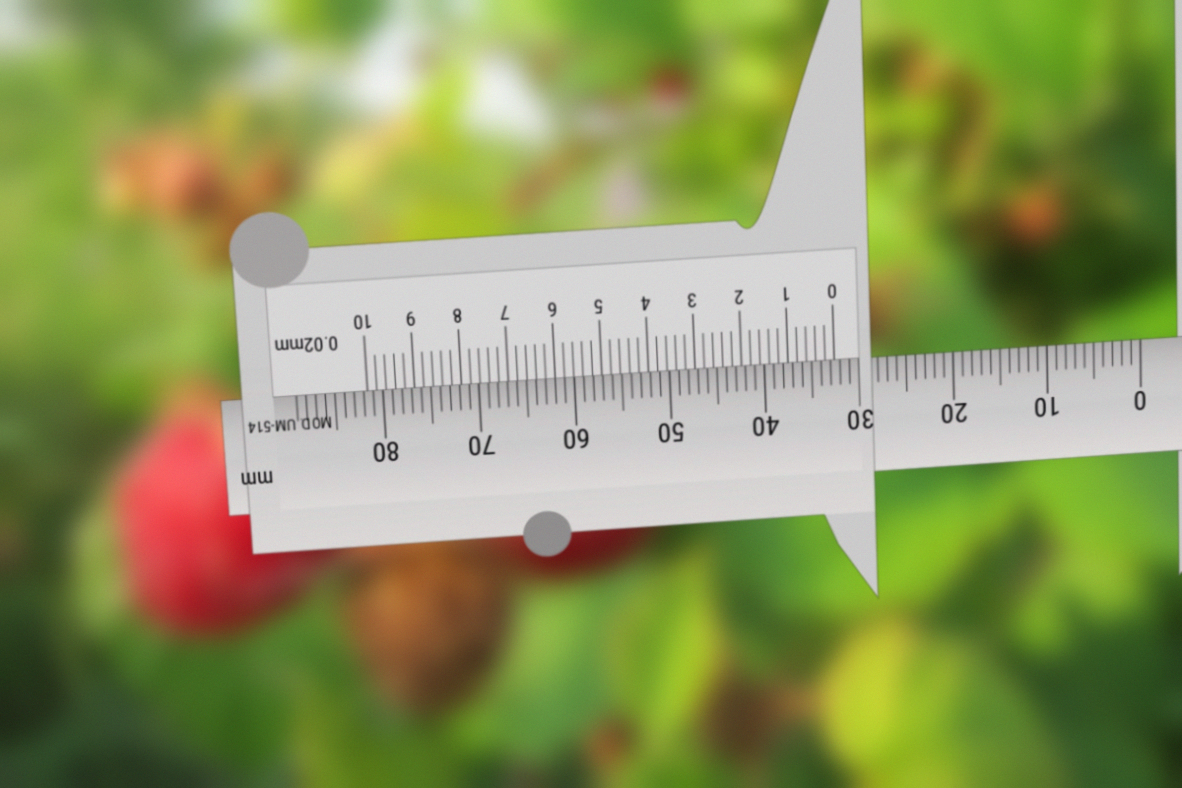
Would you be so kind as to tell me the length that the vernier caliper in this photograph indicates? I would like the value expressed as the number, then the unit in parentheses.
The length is 32.6 (mm)
